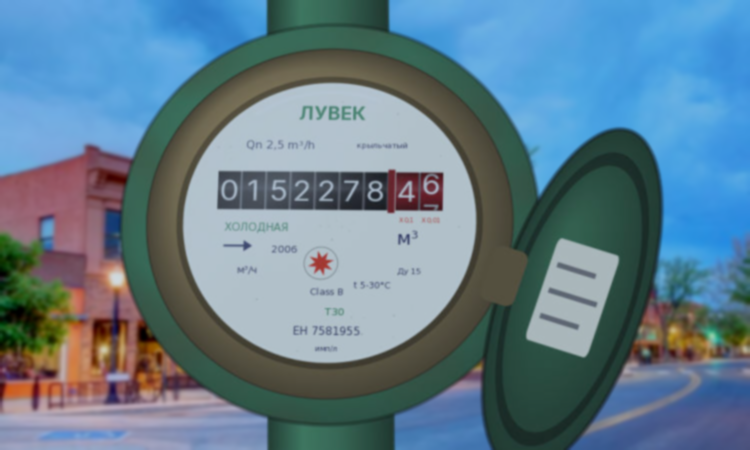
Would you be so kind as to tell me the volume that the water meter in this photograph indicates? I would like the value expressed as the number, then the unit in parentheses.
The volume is 152278.46 (m³)
